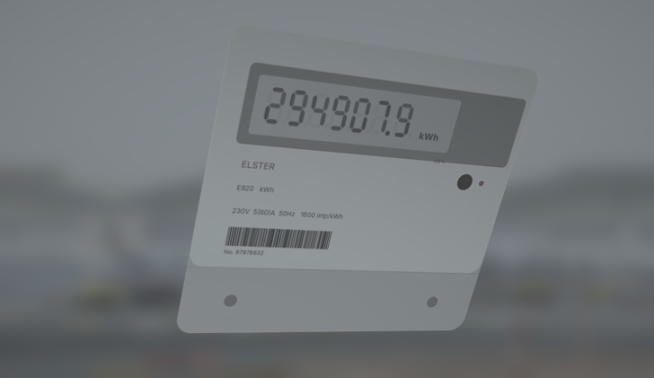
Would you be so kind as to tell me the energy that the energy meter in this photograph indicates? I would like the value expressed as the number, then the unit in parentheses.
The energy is 294907.9 (kWh)
